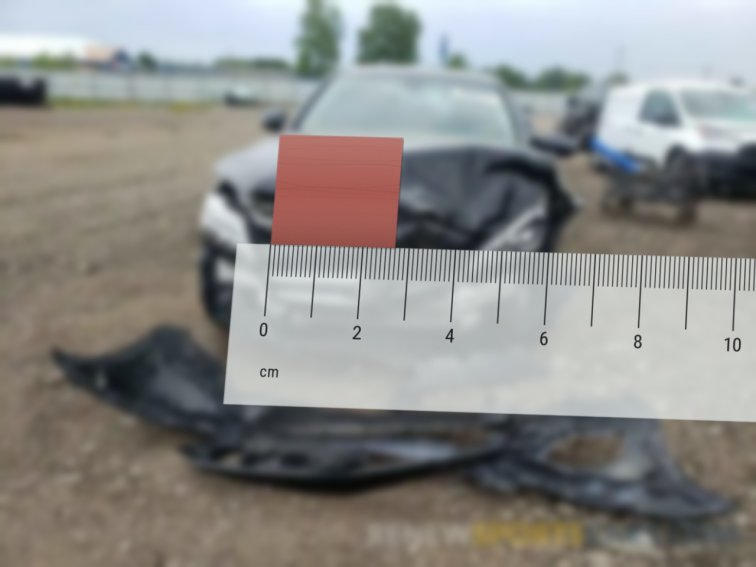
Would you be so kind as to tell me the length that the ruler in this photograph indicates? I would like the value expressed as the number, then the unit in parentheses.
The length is 2.7 (cm)
